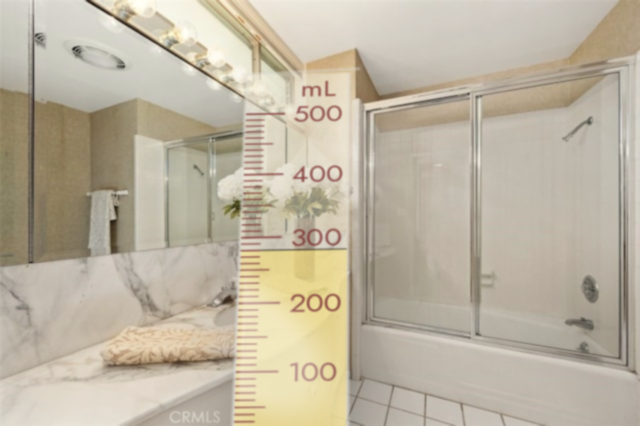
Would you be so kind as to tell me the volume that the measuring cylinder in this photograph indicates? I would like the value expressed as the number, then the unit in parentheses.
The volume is 280 (mL)
